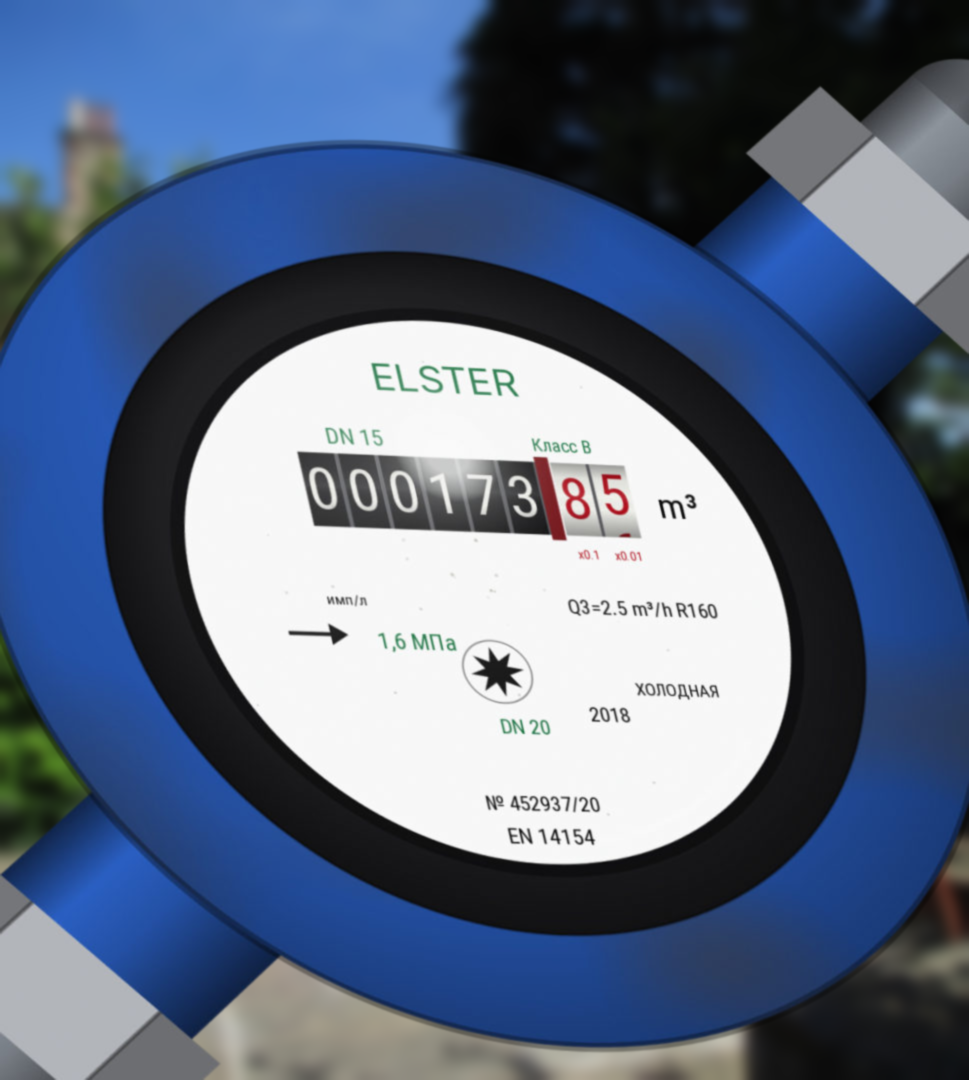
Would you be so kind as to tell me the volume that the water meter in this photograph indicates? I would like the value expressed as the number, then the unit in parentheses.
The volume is 173.85 (m³)
